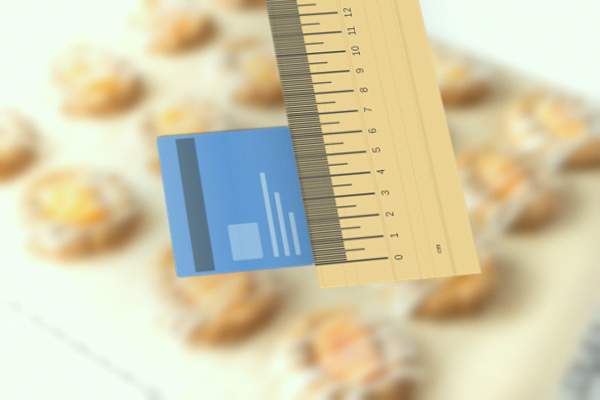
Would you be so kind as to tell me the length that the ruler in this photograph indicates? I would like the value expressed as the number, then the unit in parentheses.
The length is 6.5 (cm)
